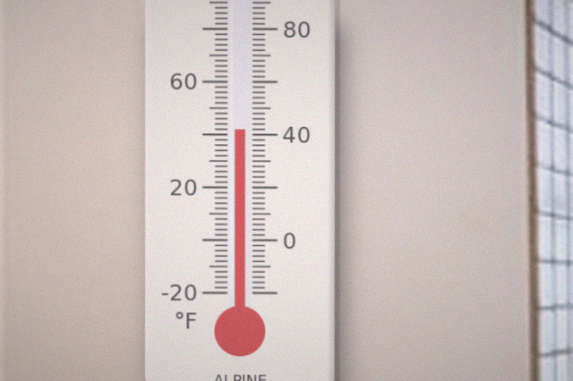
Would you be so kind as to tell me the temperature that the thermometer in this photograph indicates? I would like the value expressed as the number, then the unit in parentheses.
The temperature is 42 (°F)
